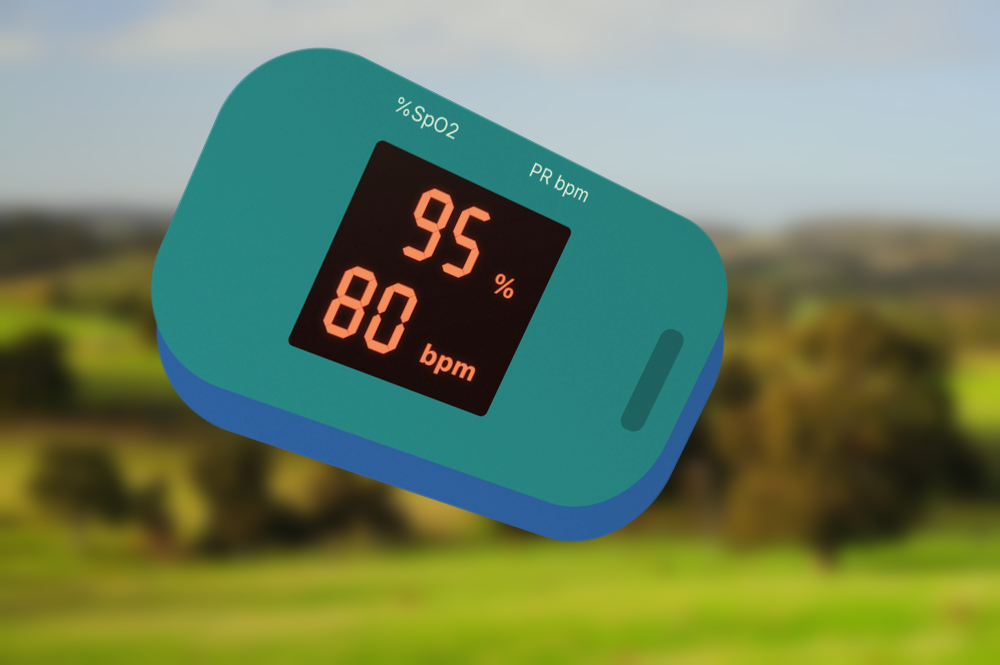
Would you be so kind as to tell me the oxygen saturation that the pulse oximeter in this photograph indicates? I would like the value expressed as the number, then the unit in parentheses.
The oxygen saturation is 95 (%)
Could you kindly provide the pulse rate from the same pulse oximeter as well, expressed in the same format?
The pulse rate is 80 (bpm)
